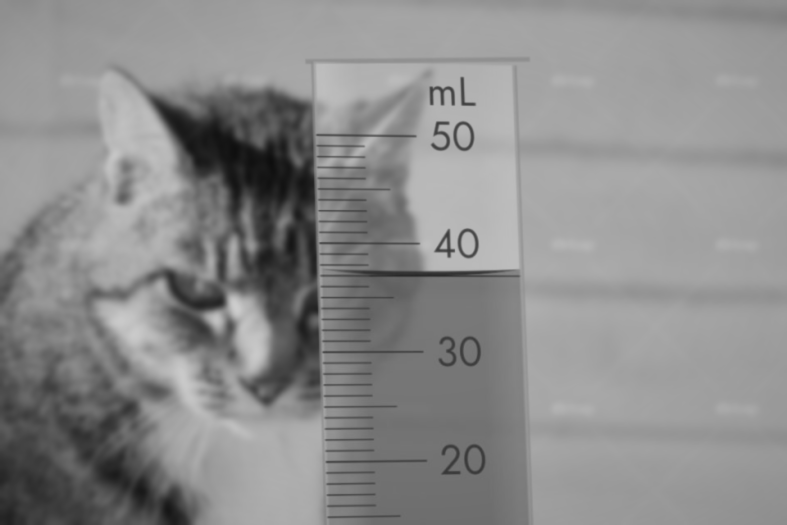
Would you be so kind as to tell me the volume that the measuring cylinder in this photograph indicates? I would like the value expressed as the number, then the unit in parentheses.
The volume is 37 (mL)
